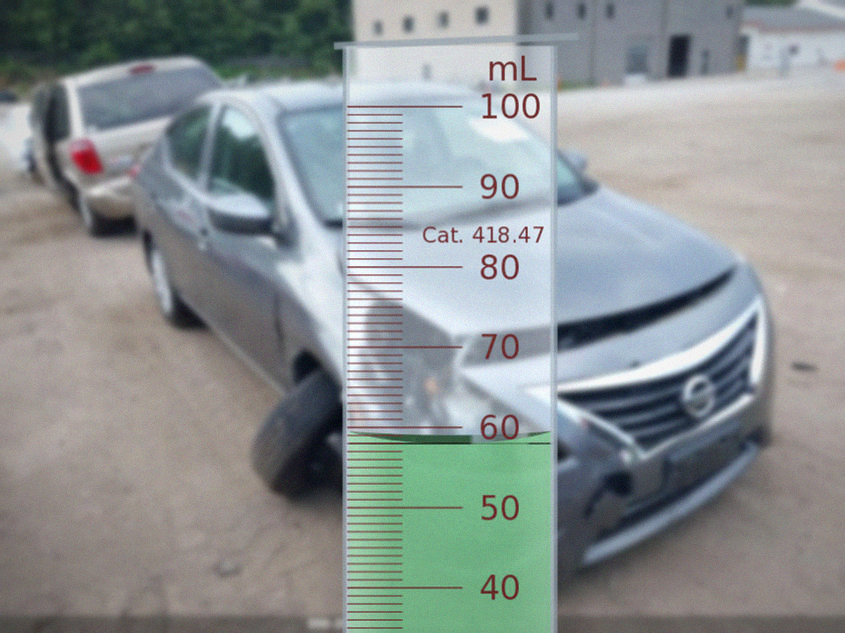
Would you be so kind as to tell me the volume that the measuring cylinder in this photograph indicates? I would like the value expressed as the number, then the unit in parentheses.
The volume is 58 (mL)
